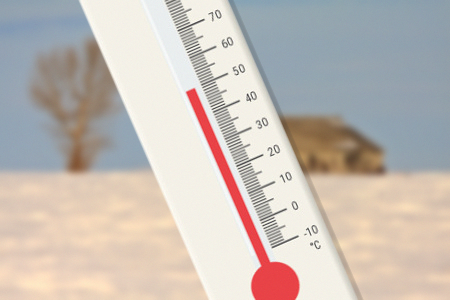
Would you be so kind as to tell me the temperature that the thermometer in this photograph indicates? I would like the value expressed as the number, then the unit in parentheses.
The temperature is 50 (°C)
